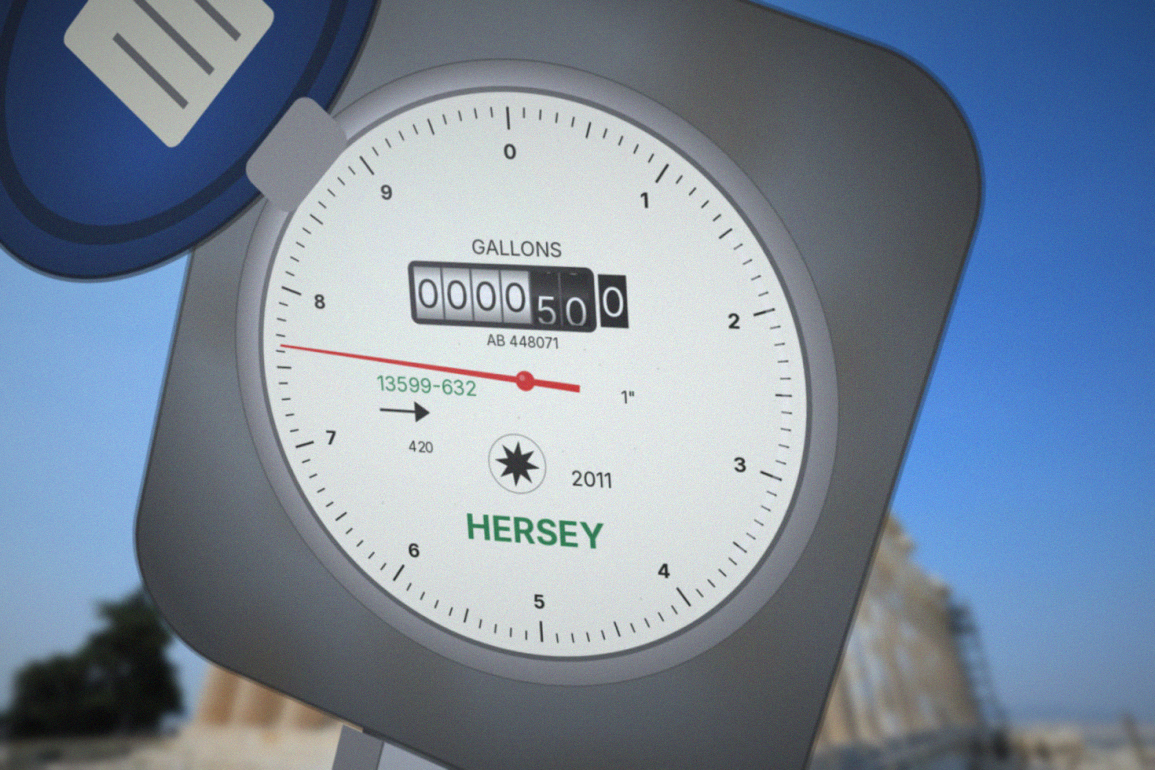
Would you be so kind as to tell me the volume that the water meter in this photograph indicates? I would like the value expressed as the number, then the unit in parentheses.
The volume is 497.6 (gal)
